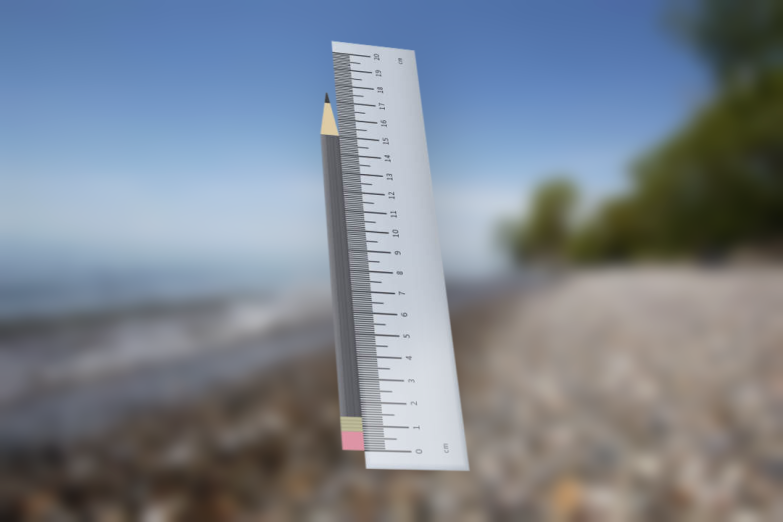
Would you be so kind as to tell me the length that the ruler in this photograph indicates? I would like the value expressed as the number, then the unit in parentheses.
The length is 17.5 (cm)
